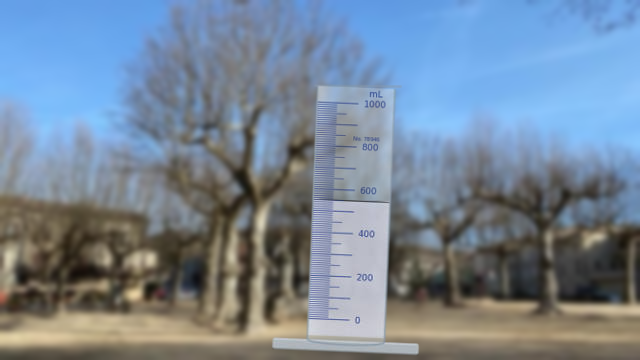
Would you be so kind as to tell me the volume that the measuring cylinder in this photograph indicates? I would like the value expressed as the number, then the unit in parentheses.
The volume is 550 (mL)
